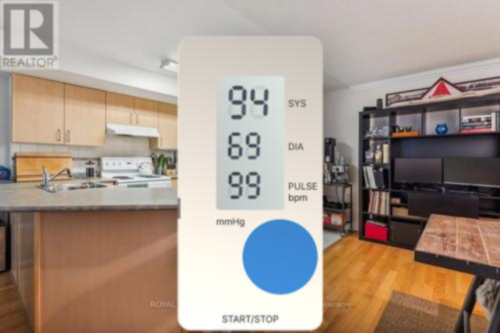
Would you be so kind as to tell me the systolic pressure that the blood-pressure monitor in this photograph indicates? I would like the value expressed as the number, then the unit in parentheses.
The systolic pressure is 94 (mmHg)
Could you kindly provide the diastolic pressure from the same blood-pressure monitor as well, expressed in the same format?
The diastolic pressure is 69 (mmHg)
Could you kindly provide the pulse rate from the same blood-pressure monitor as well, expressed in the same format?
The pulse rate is 99 (bpm)
